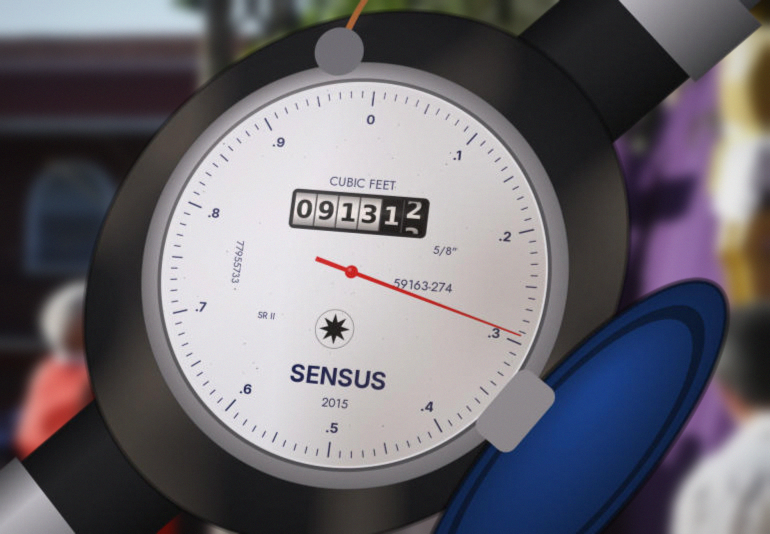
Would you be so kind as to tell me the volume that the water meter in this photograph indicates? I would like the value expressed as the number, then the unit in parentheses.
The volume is 91312.29 (ft³)
